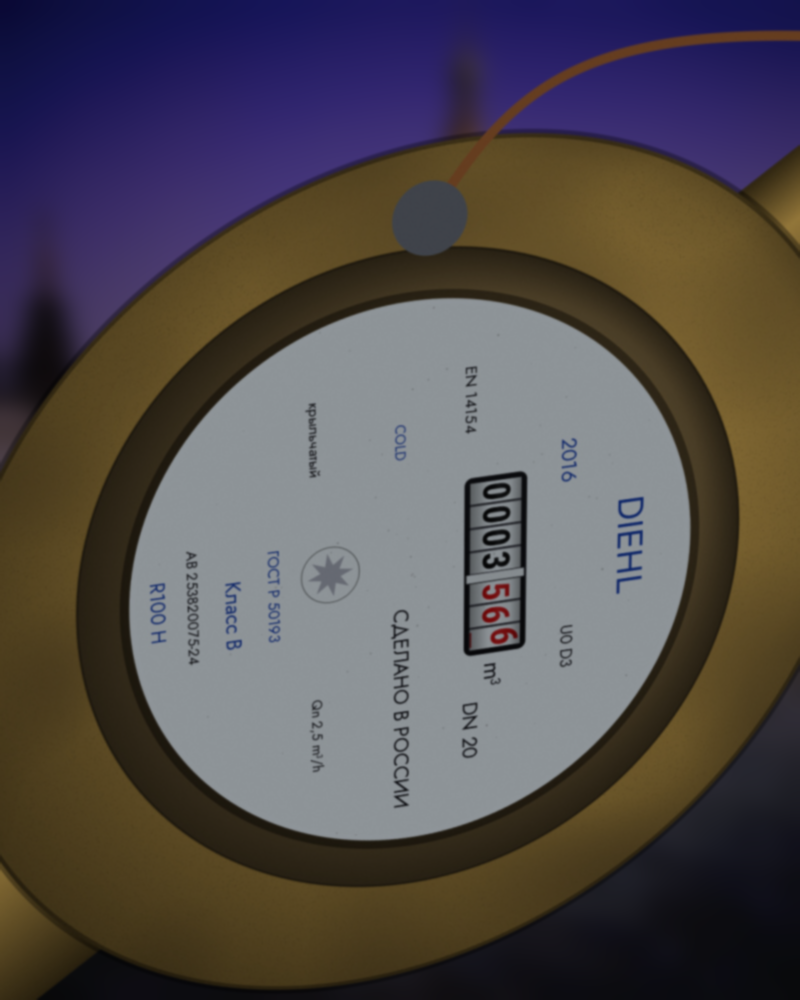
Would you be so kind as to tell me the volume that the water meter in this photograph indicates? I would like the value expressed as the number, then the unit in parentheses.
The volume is 3.566 (m³)
